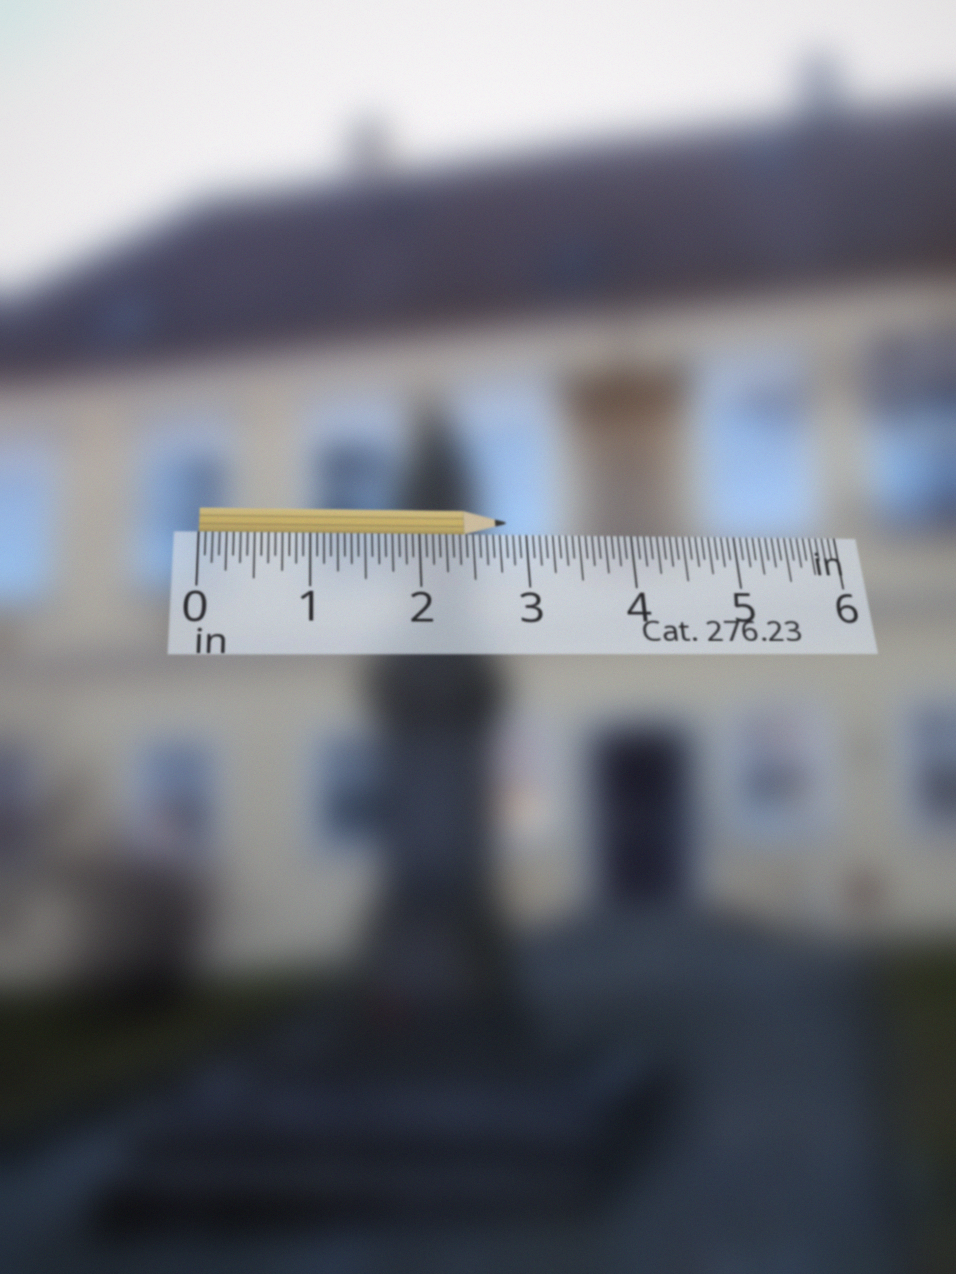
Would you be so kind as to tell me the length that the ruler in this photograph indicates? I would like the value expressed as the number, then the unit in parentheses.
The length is 2.8125 (in)
